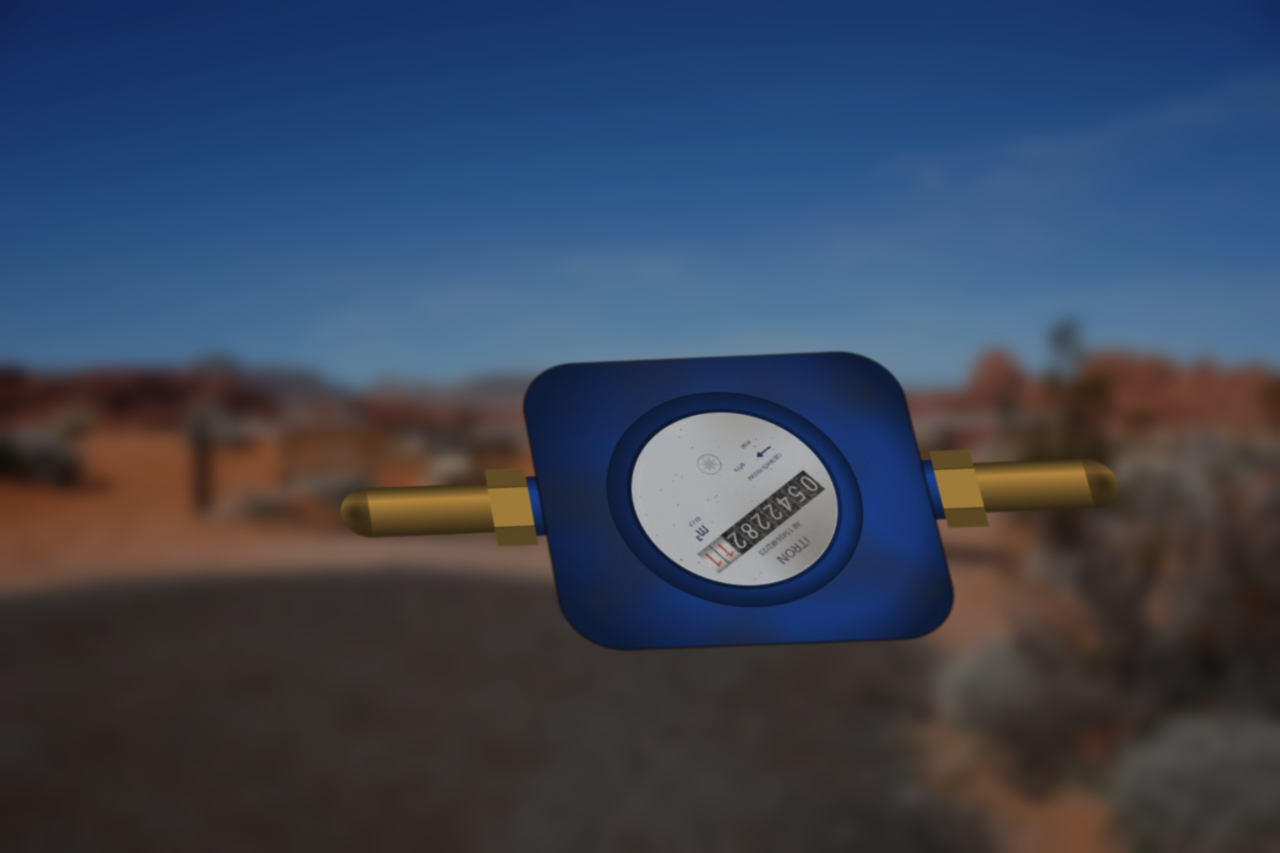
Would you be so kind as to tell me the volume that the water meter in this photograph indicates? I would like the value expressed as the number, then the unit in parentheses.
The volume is 542282.11 (m³)
